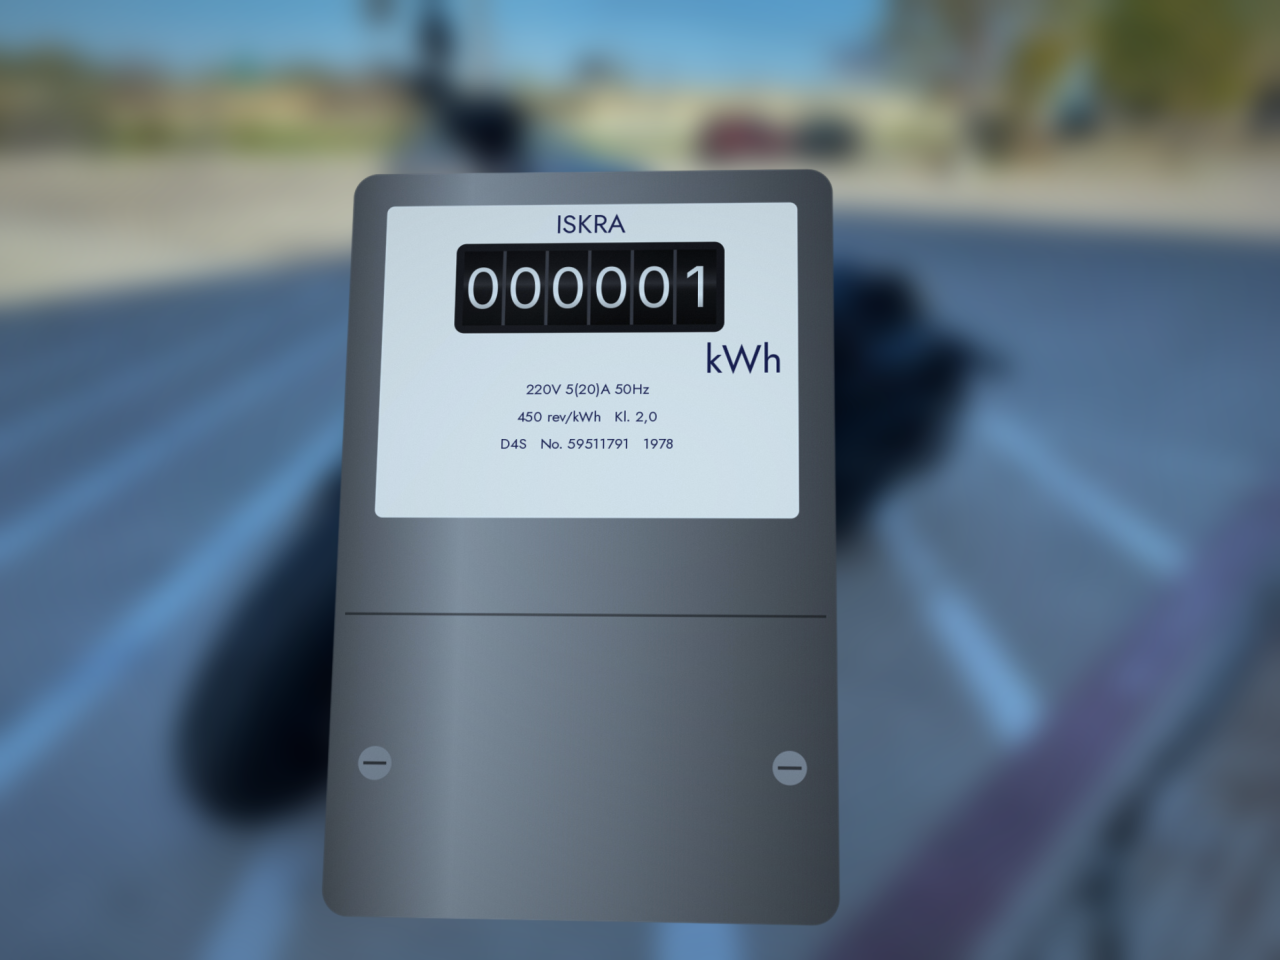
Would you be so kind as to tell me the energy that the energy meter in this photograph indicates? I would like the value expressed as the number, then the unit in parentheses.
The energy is 1 (kWh)
